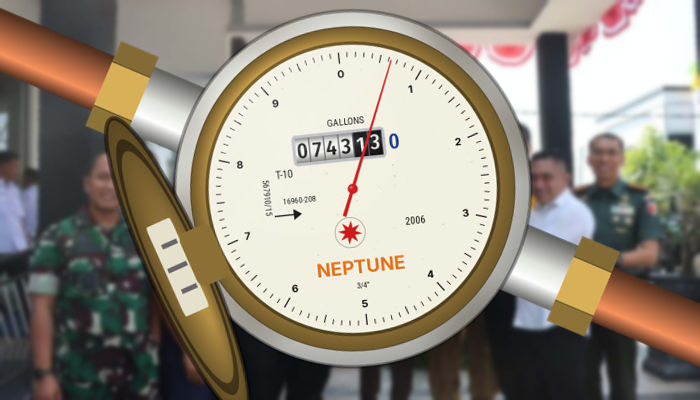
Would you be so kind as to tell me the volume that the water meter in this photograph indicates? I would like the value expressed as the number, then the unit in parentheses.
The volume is 743130.6 (gal)
